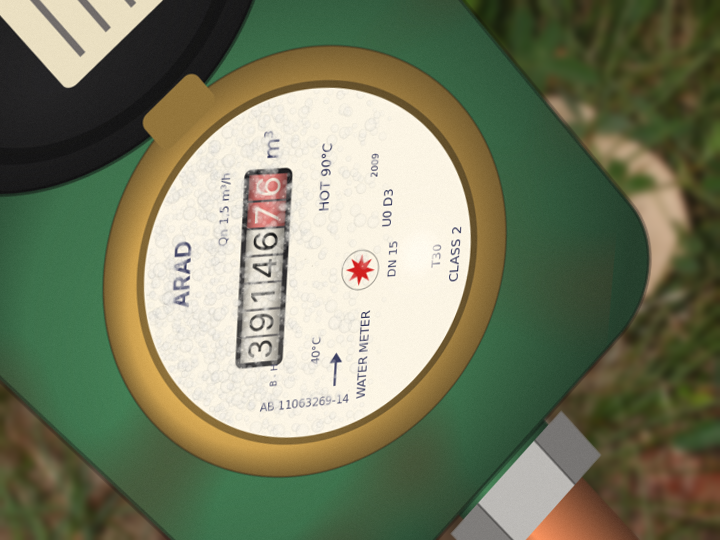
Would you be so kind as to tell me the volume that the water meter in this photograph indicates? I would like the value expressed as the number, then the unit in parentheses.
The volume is 39146.76 (m³)
